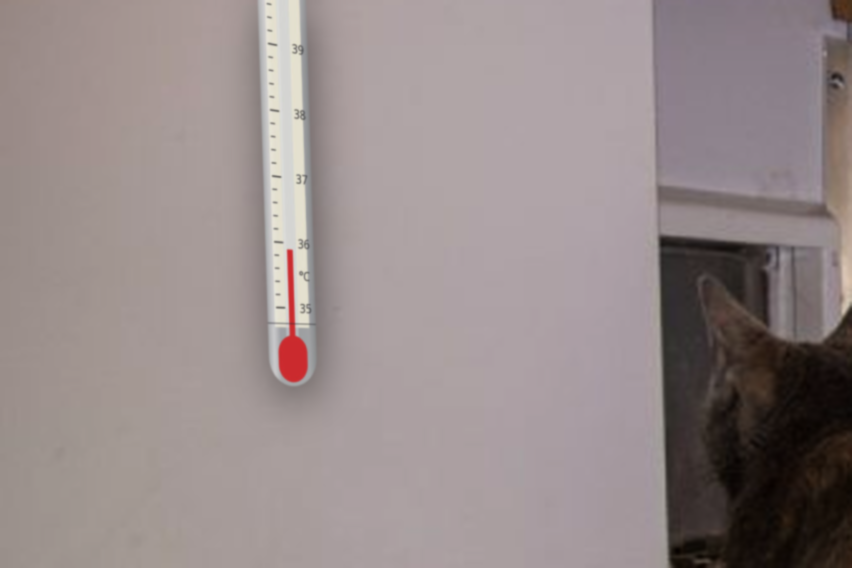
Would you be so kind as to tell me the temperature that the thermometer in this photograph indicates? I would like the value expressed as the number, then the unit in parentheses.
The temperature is 35.9 (°C)
